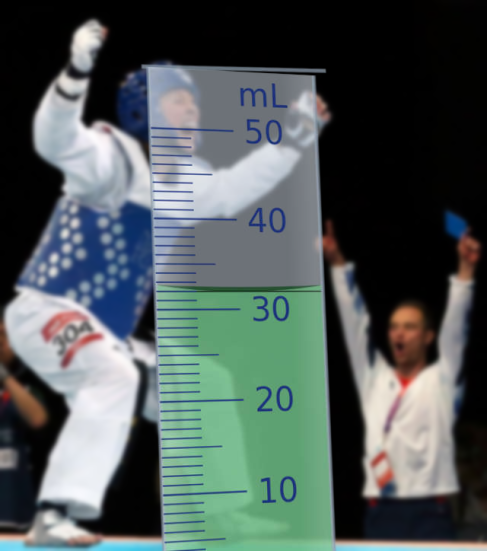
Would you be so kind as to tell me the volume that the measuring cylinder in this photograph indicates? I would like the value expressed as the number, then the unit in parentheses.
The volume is 32 (mL)
